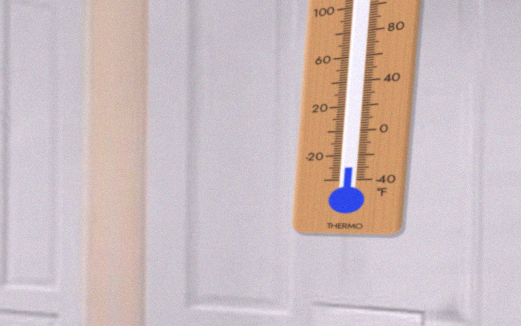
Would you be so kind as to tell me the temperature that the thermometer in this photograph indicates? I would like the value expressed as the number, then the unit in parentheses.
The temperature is -30 (°F)
